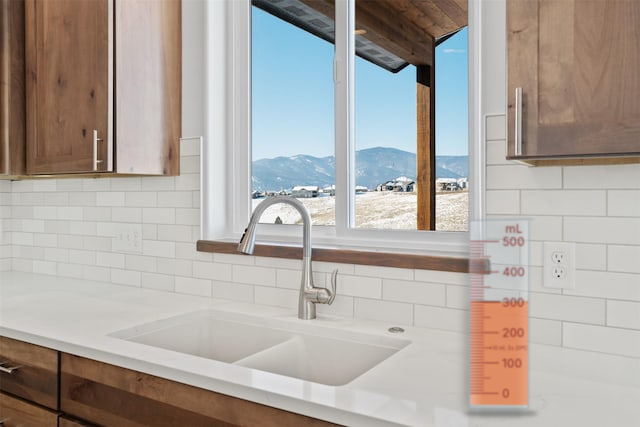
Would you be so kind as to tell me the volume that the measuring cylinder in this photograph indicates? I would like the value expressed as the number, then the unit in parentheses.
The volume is 300 (mL)
